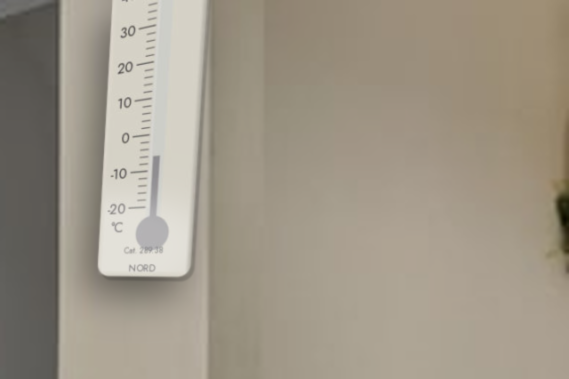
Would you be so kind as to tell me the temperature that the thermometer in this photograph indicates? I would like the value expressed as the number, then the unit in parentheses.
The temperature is -6 (°C)
